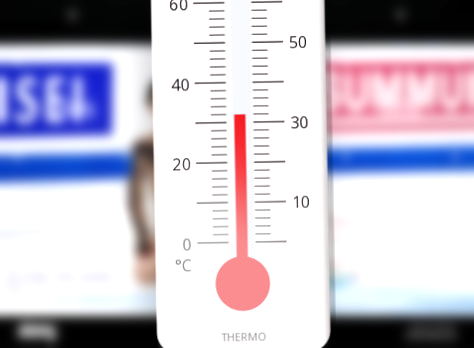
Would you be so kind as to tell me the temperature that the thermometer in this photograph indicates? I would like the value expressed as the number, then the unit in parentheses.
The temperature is 32 (°C)
